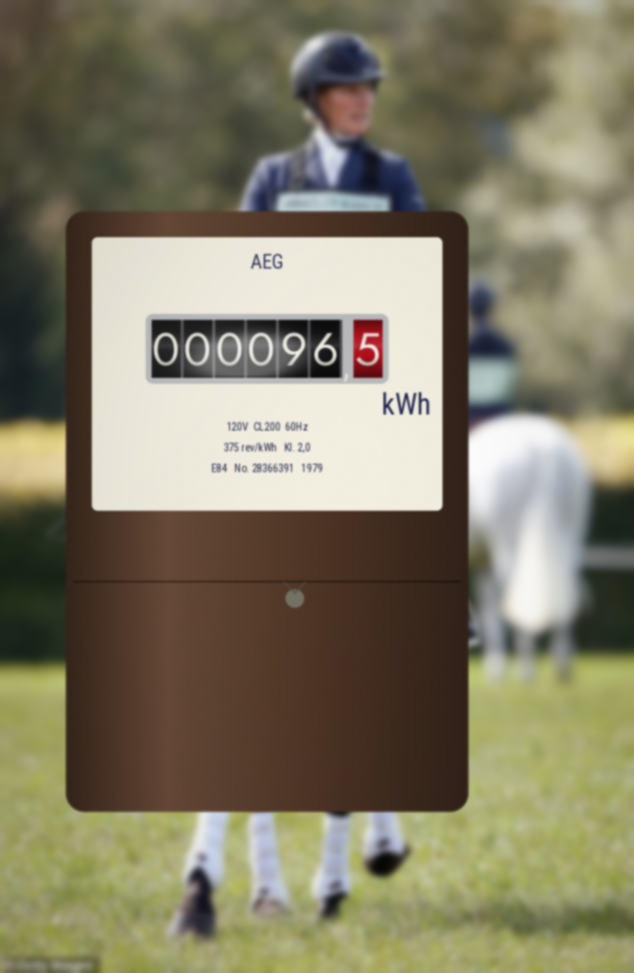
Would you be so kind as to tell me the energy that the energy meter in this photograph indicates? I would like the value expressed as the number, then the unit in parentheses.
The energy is 96.5 (kWh)
